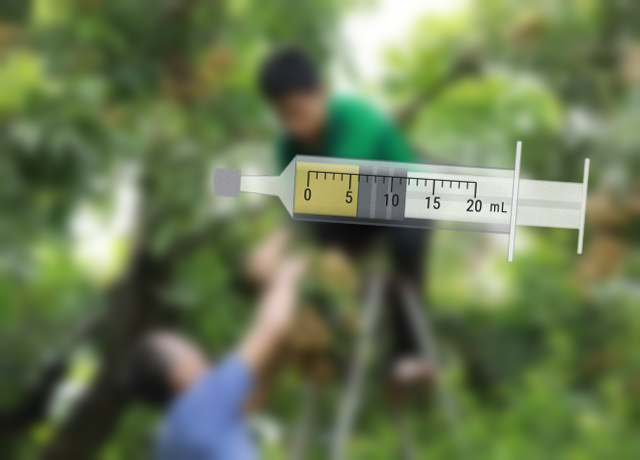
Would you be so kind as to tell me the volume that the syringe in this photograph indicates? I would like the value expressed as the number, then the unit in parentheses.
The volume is 6 (mL)
